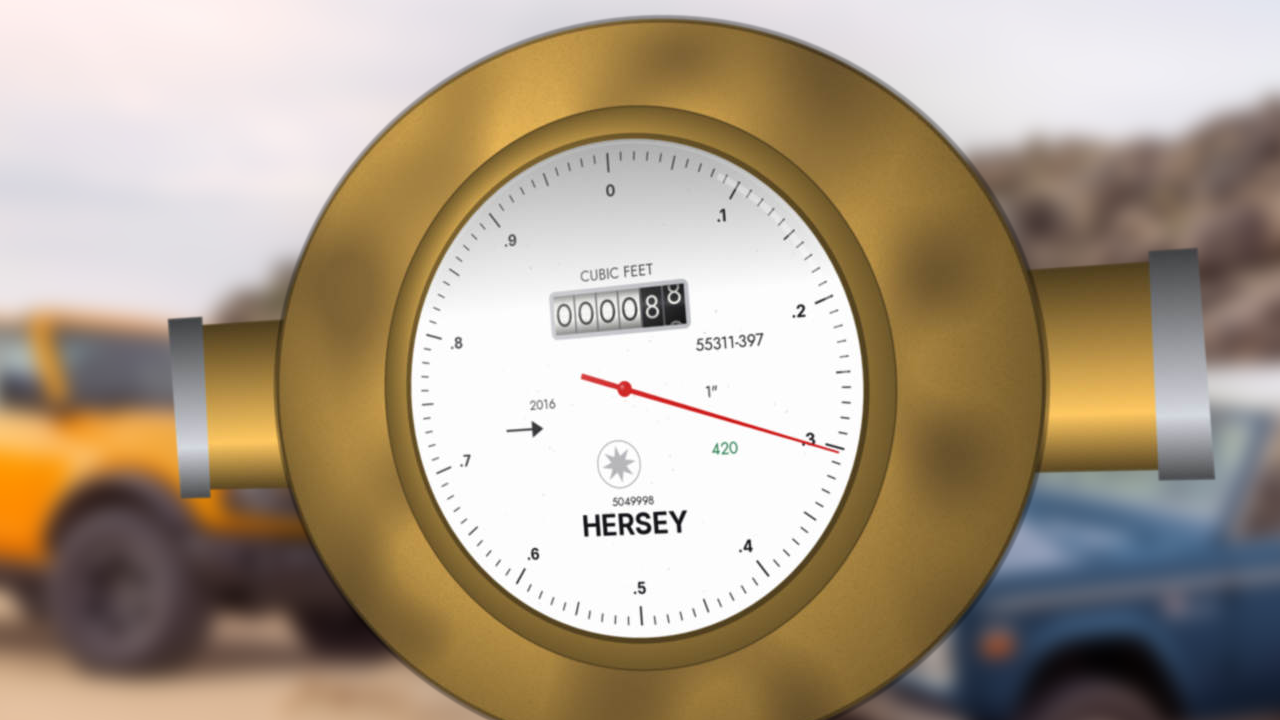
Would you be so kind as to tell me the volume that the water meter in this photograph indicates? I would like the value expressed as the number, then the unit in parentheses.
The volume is 88.30 (ft³)
